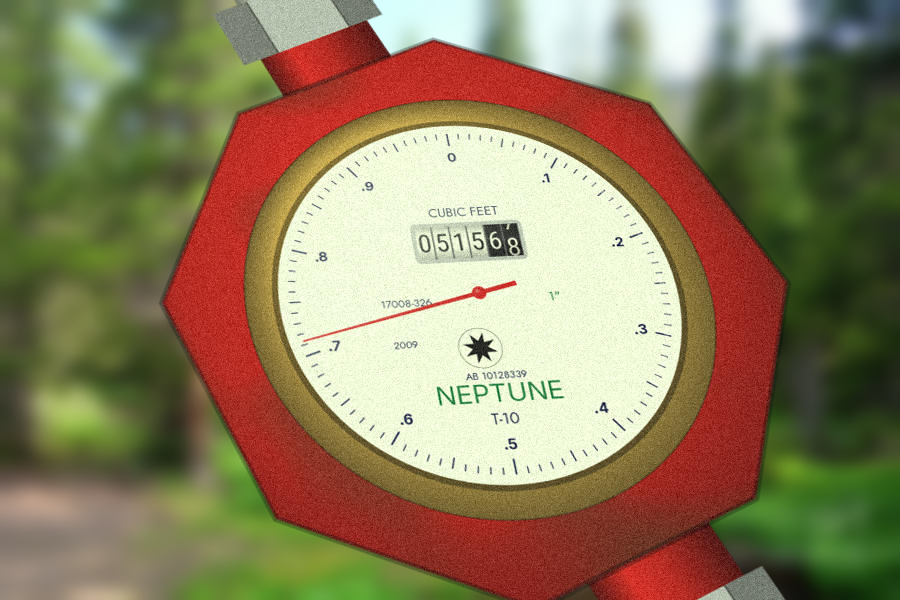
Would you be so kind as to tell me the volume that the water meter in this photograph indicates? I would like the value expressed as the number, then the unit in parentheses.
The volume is 51567.71 (ft³)
